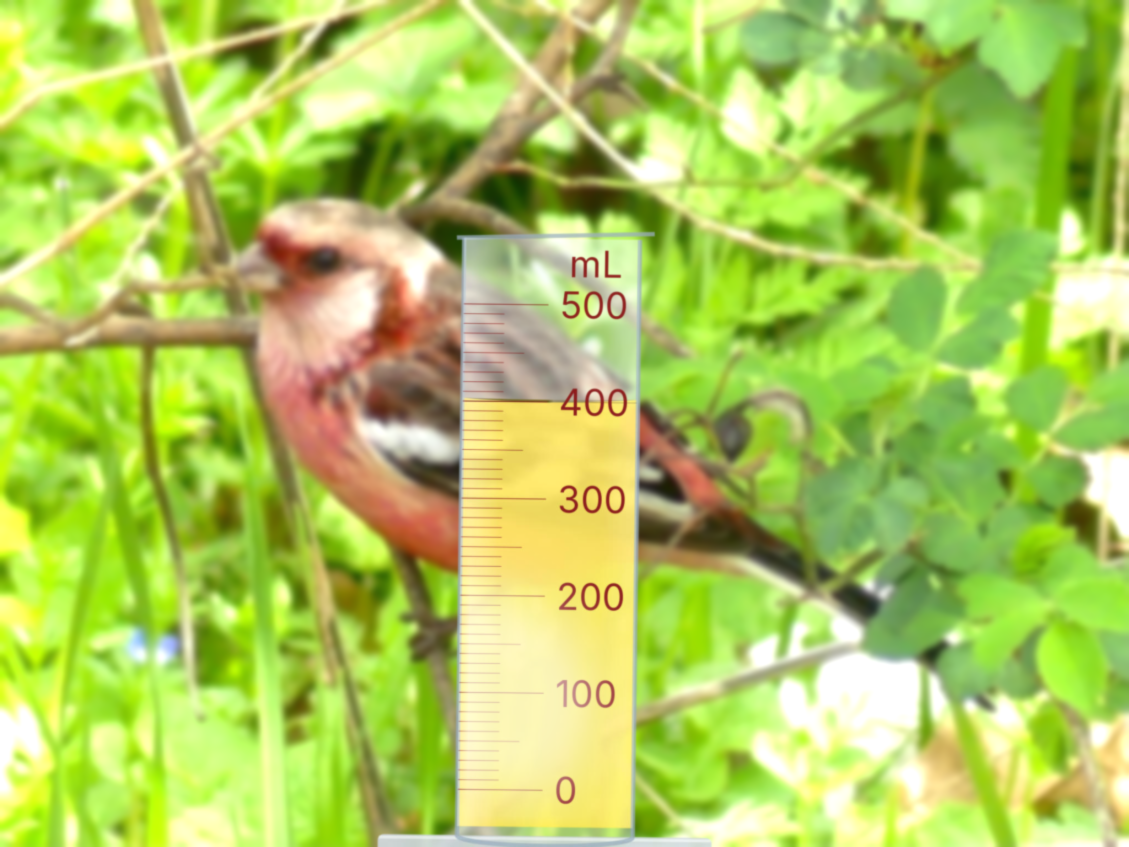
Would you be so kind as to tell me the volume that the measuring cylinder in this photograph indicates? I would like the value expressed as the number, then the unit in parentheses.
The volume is 400 (mL)
